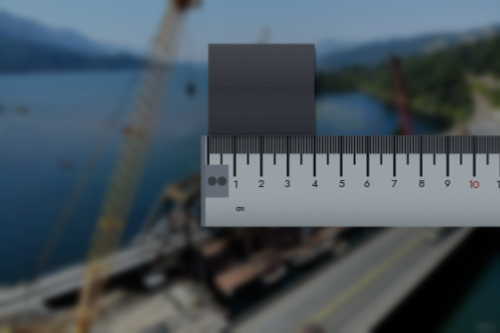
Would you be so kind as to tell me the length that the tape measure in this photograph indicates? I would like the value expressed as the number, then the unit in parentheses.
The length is 4 (cm)
